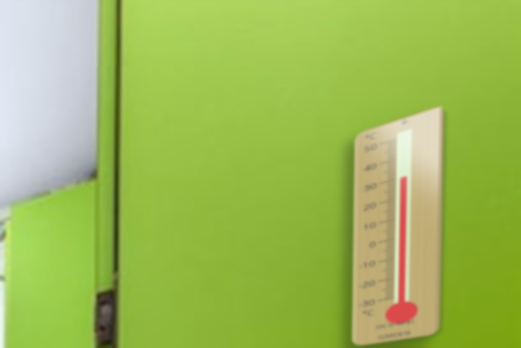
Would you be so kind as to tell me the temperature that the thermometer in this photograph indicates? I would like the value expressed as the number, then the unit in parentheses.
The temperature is 30 (°C)
